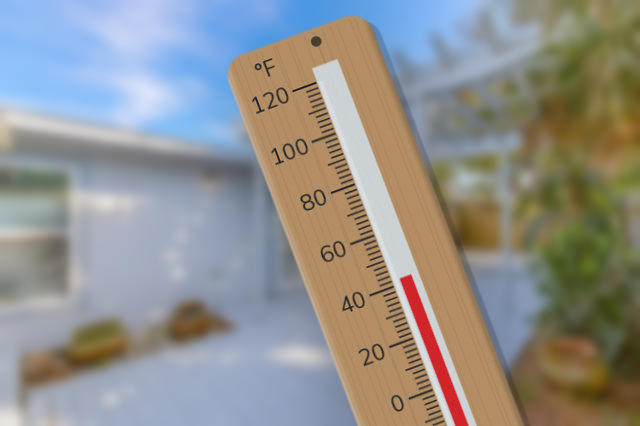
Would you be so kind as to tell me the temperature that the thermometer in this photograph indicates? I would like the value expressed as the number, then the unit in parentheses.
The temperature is 42 (°F)
